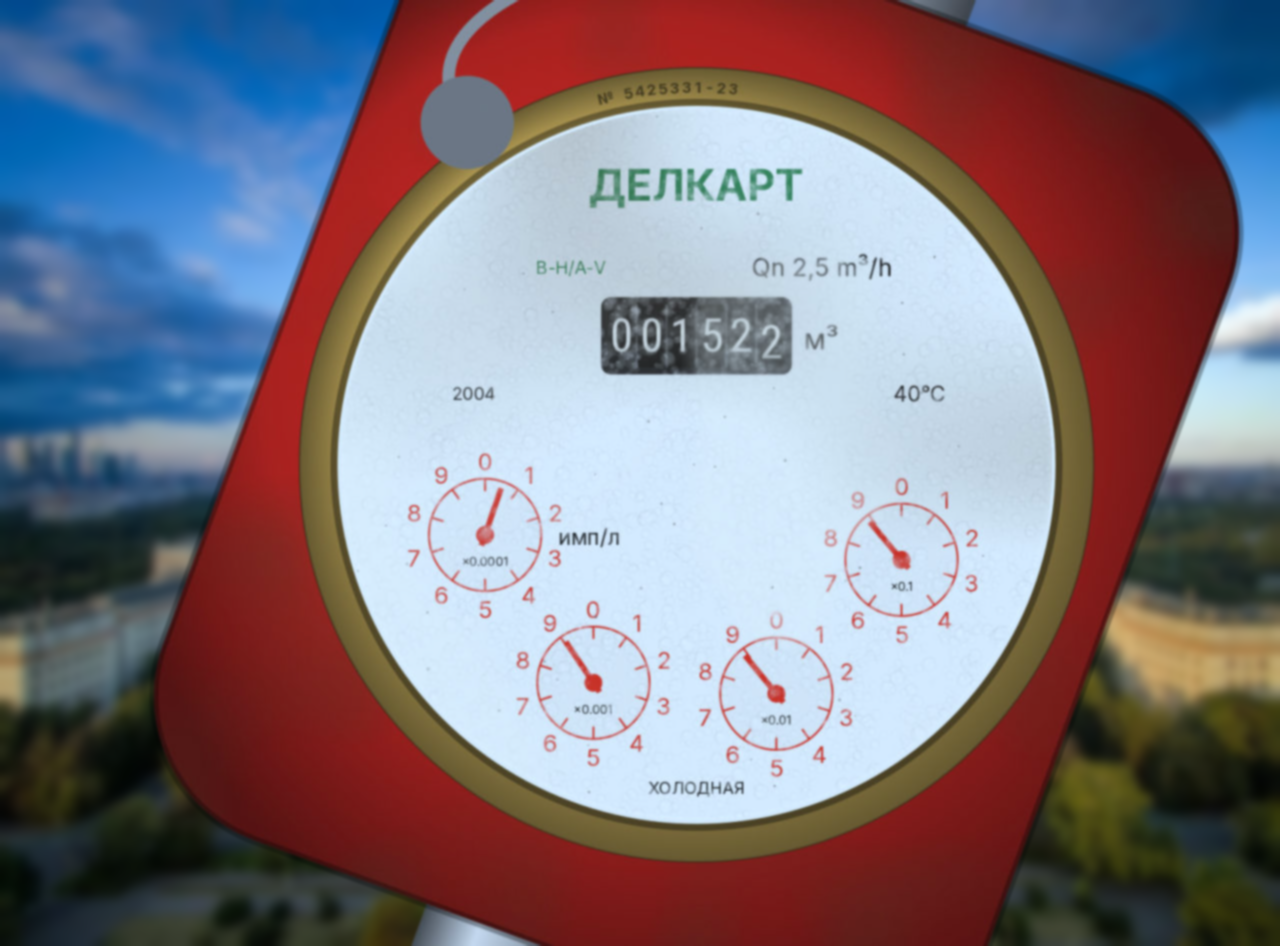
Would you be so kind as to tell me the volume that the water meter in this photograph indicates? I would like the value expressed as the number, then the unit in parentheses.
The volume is 1521.8890 (m³)
